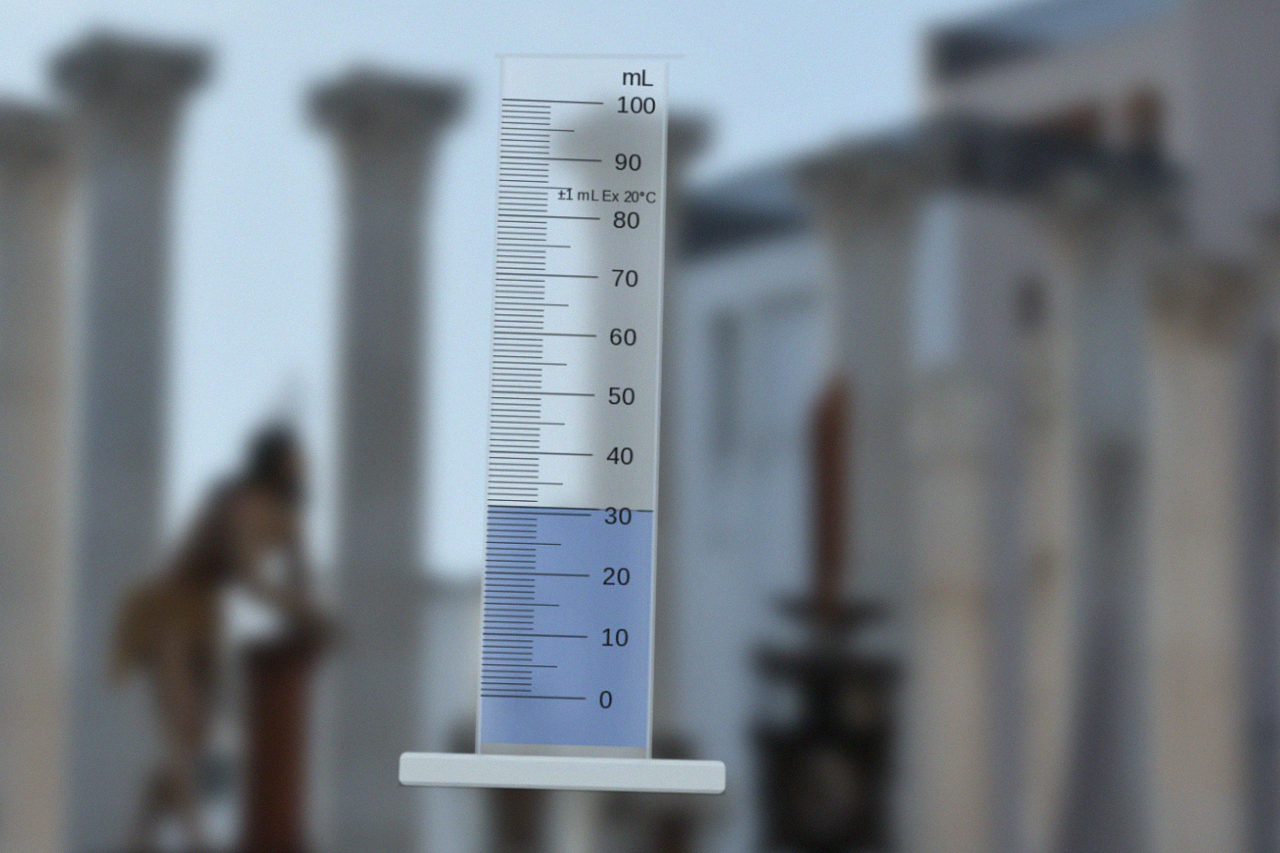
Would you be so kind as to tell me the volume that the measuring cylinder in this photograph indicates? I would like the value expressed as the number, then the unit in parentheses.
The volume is 31 (mL)
